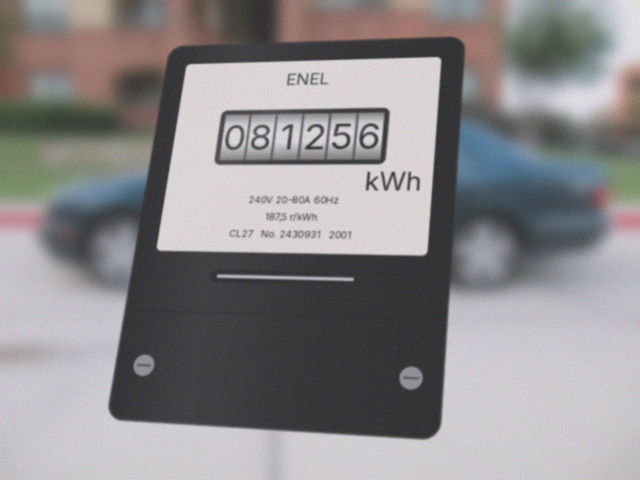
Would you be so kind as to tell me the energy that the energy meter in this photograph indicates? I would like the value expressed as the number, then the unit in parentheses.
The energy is 81256 (kWh)
